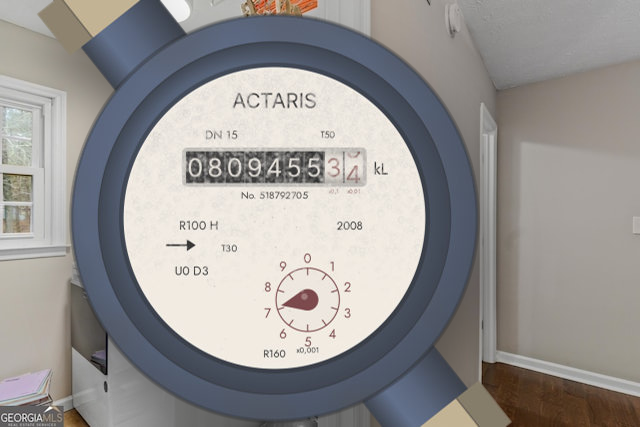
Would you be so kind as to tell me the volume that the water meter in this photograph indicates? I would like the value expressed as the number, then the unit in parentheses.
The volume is 809455.337 (kL)
